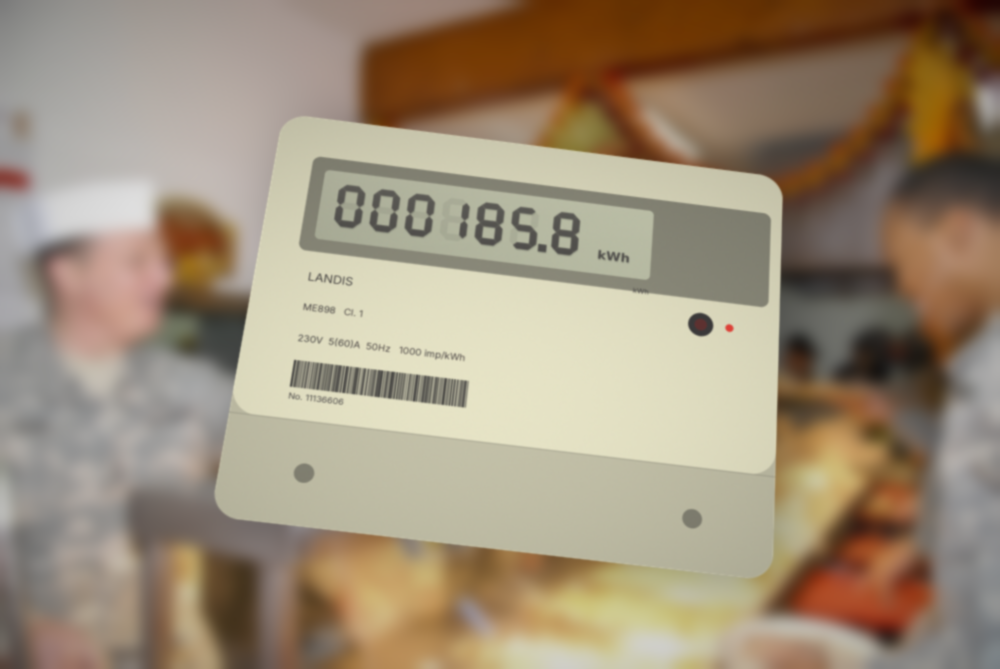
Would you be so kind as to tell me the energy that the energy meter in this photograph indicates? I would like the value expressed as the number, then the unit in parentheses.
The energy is 185.8 (kWh)
